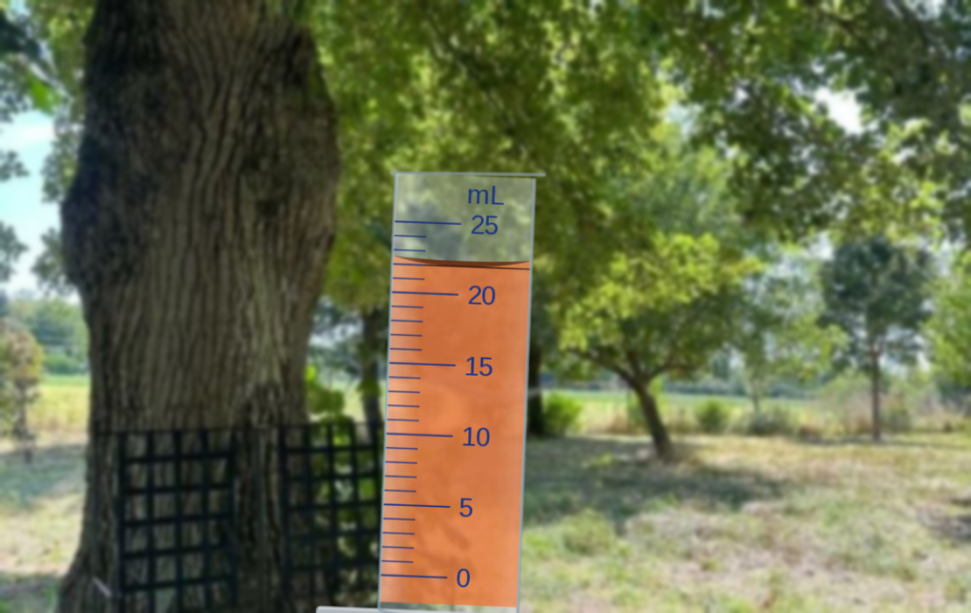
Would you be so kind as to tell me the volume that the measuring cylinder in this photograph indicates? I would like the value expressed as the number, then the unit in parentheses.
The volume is 22 (mL)
